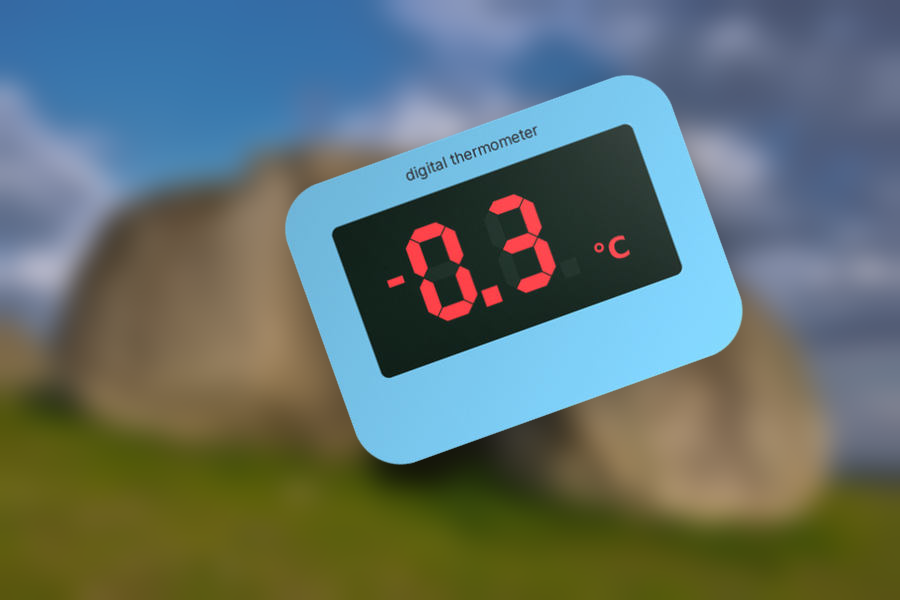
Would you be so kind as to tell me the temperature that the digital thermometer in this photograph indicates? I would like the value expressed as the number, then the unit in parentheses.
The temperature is -0.3 (°C)
